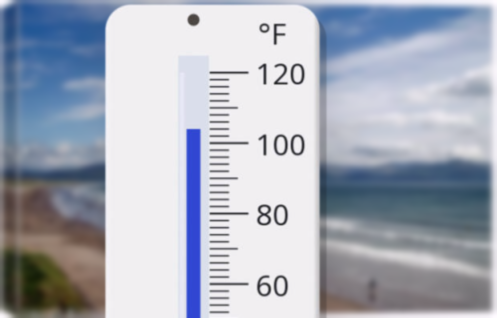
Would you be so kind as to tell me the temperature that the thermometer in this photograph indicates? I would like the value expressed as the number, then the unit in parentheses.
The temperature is 104 (°F)
